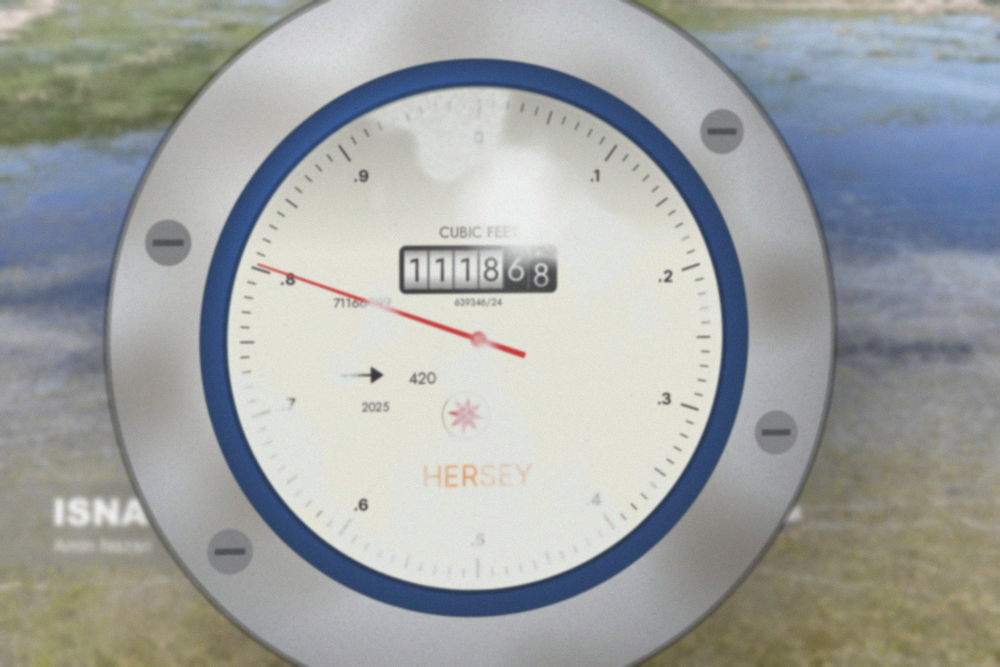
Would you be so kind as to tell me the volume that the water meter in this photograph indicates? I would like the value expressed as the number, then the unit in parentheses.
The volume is 111867.80 (ft³)
